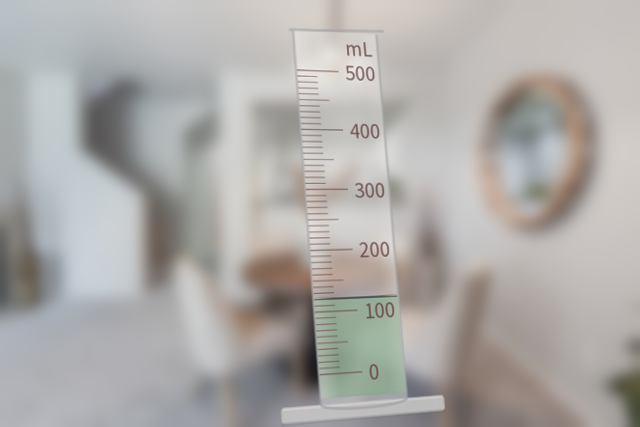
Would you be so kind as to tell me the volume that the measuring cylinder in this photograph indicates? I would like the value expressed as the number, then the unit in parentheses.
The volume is 120 (mL)
